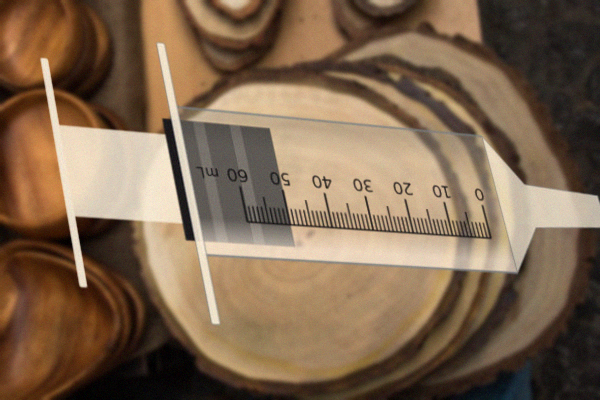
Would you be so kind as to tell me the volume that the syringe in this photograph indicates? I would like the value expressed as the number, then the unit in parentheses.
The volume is 50 (mL)
